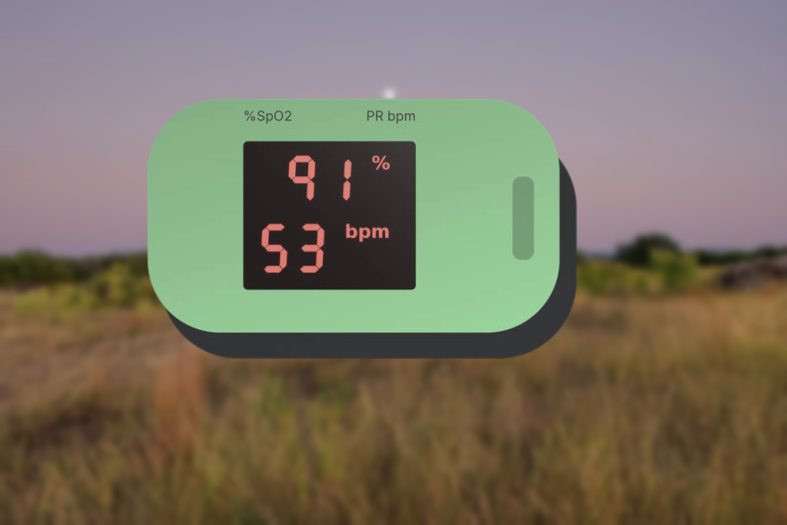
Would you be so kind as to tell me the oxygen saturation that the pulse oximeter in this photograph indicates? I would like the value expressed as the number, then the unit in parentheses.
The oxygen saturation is 91 (%)
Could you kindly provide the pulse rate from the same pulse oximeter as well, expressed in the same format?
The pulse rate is 53 (bpm)
